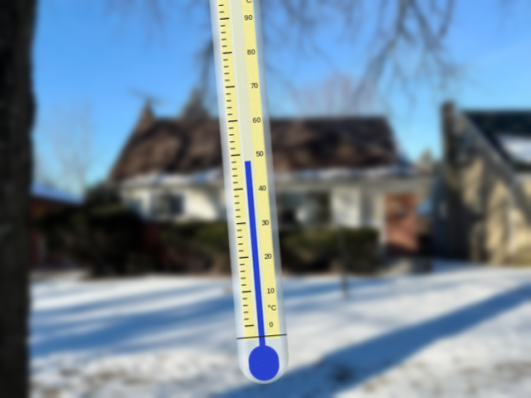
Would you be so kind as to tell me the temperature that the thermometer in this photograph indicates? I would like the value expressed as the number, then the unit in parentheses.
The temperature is 48 (°C)
